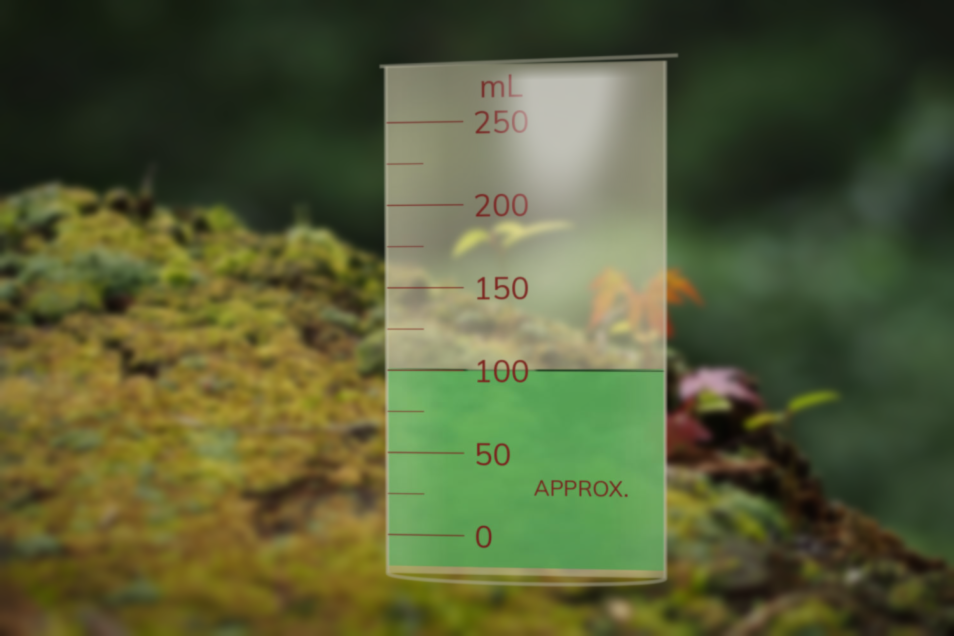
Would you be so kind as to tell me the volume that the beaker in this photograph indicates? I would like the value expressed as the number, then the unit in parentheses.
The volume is 100 (mL)
